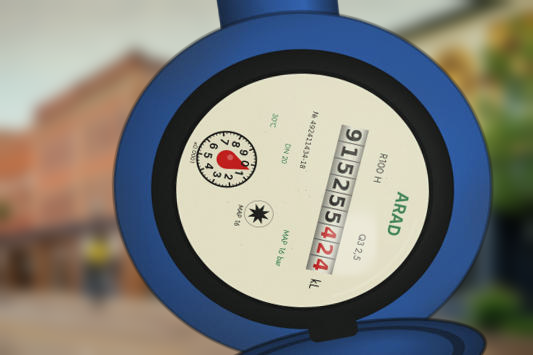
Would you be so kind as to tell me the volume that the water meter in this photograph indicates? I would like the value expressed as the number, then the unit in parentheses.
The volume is 915255.4240 (kL)
